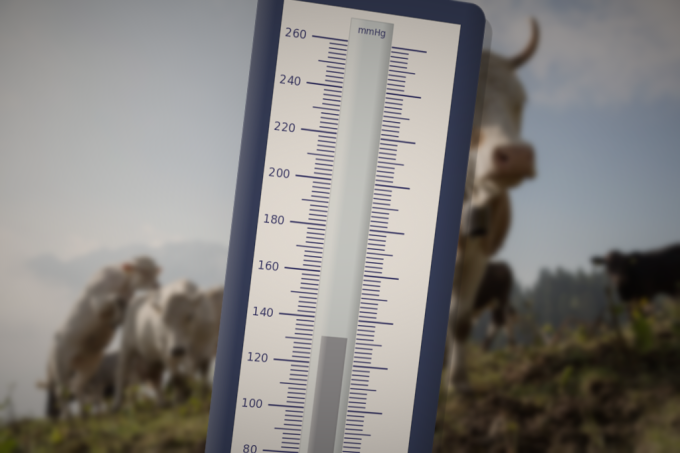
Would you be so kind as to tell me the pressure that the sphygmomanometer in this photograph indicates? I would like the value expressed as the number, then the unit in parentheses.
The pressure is 132 (mmHg)
